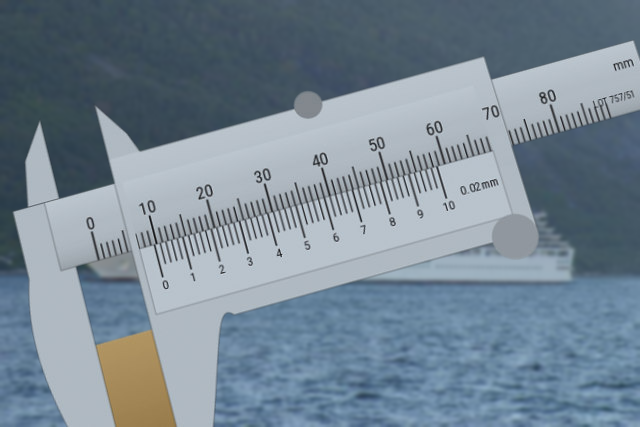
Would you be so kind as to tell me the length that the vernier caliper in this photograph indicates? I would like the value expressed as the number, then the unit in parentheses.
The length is 9.6 (mm)
